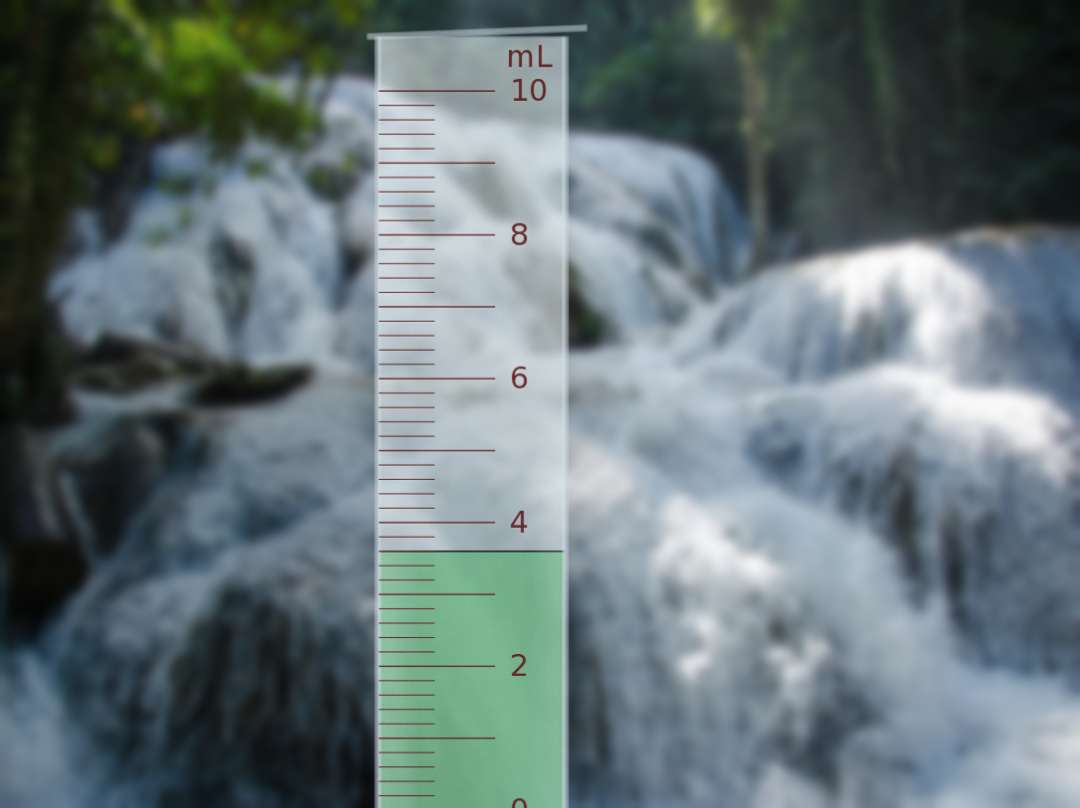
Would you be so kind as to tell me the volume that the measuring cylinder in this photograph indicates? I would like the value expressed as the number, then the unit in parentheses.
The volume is 3.6 (mL)
